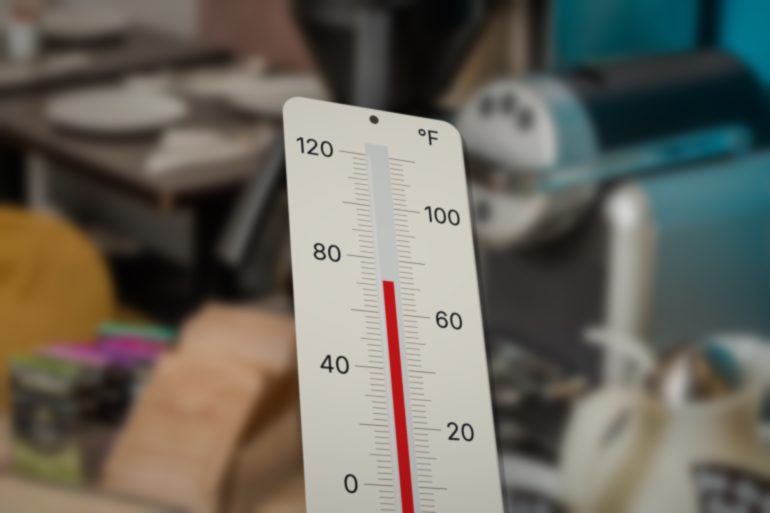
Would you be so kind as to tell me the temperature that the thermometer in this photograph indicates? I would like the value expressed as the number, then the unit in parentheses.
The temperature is 72 (°F)
